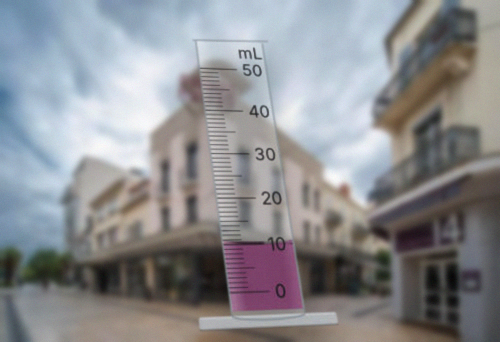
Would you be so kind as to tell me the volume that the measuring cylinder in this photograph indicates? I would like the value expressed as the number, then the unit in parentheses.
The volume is 10 (mL)
